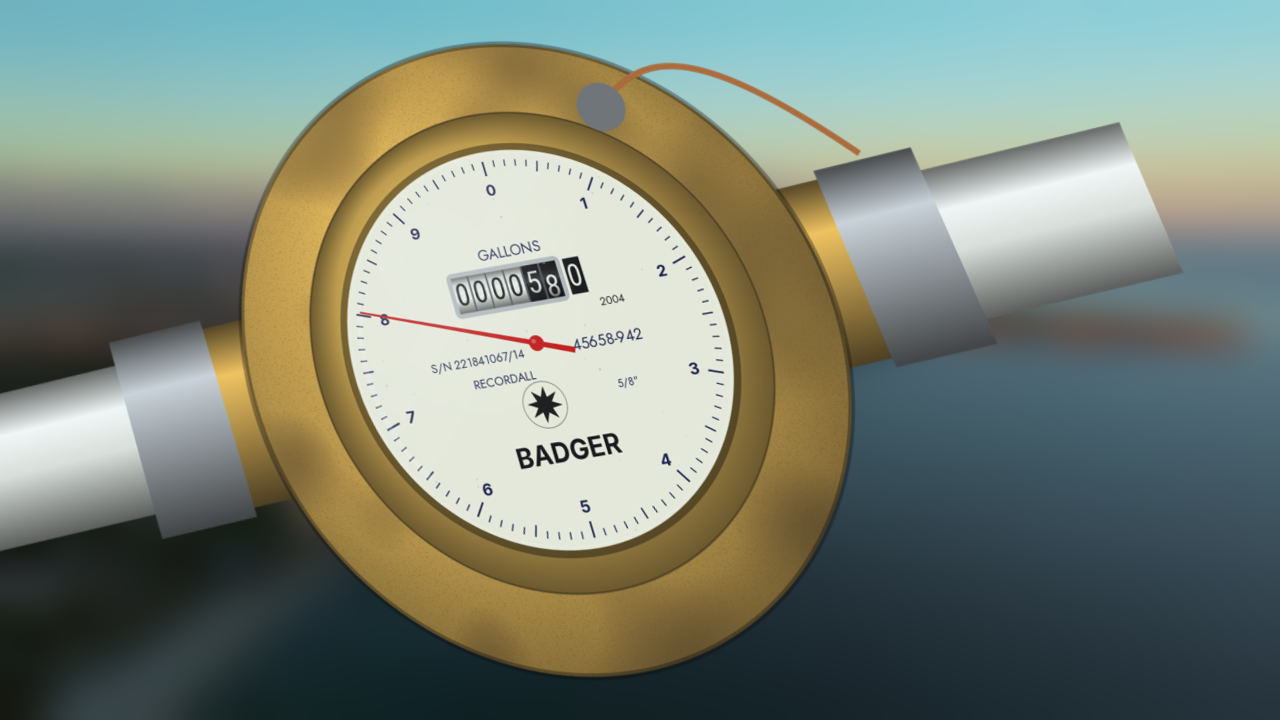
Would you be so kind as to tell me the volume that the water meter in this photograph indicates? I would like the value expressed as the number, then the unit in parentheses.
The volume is 578.0 (gal)
